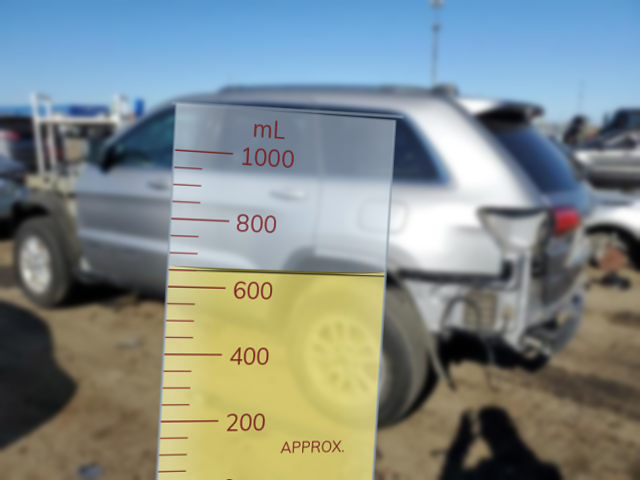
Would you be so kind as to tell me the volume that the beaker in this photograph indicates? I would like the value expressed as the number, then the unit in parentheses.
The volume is 650 (mL)
